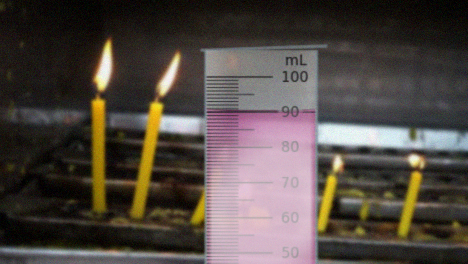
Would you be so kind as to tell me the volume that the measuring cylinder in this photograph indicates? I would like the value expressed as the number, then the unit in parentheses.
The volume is 90 (mL)
